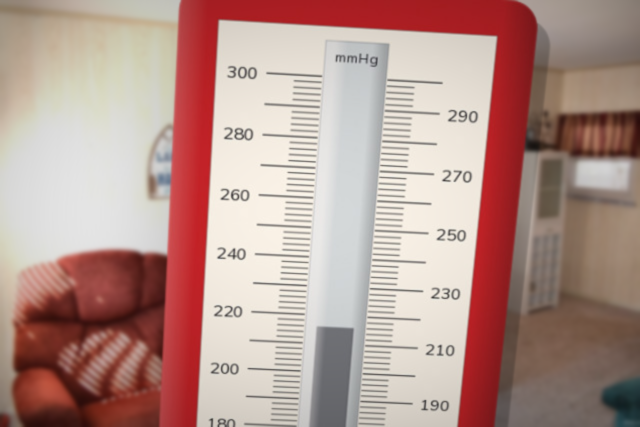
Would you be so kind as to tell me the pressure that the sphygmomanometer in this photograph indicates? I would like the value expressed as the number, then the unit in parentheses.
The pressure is 216 (mmHg)
